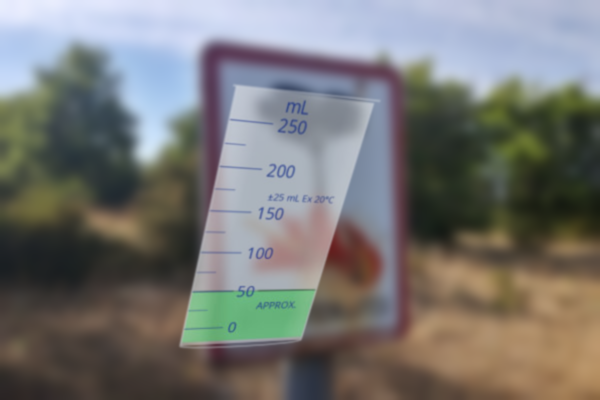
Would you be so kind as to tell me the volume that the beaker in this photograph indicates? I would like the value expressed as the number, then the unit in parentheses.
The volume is 50 (mL)
